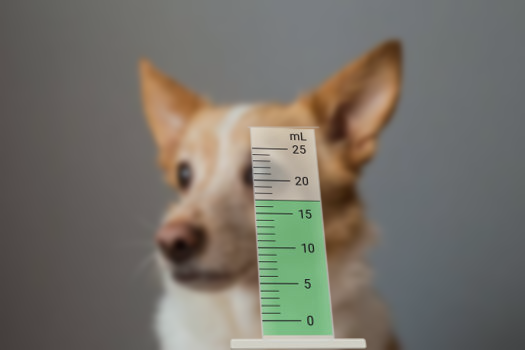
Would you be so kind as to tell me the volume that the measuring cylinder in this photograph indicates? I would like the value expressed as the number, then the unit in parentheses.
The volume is 17 (mL)
